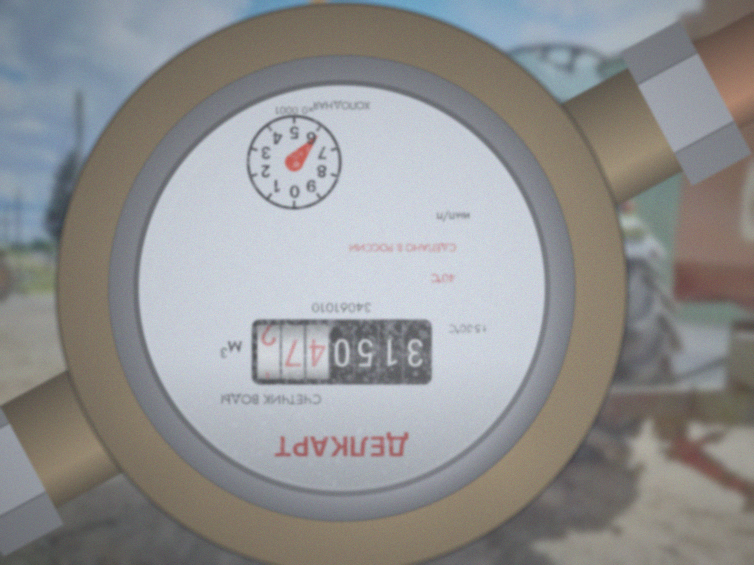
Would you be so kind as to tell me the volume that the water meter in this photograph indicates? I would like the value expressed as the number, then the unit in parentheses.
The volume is 3150.4716 (m³)
